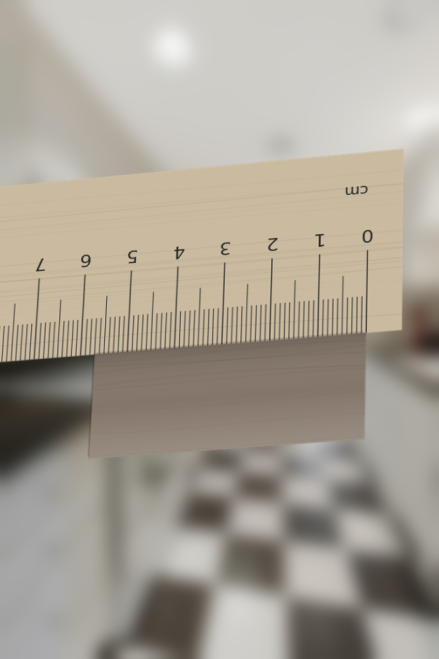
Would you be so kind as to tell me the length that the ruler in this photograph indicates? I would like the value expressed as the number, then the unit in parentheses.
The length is 5.7 (cm)
